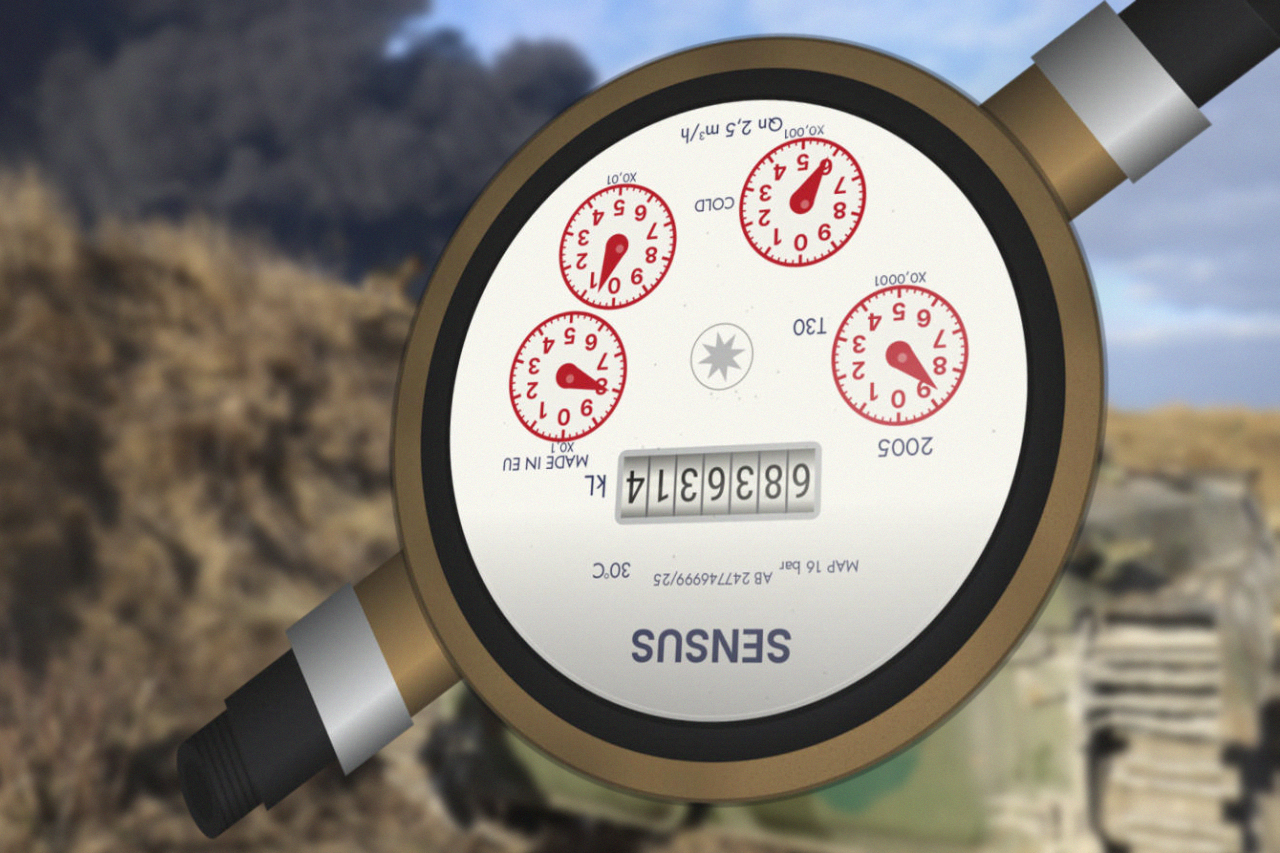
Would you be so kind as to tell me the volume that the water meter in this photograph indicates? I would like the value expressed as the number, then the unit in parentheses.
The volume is 6836314.8058 (kL)
